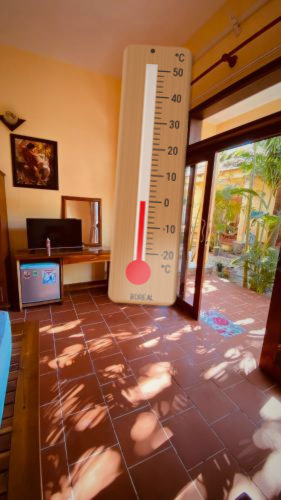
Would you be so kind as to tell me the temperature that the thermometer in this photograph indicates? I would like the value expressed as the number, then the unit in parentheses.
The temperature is 0 (°C)
